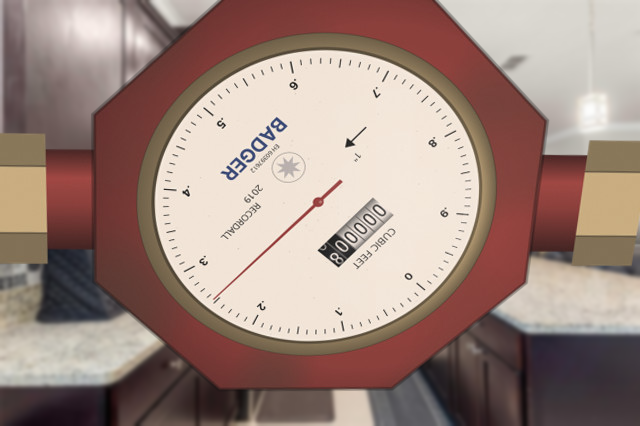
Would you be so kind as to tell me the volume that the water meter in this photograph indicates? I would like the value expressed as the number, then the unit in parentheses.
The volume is 8.25 (ft³)
